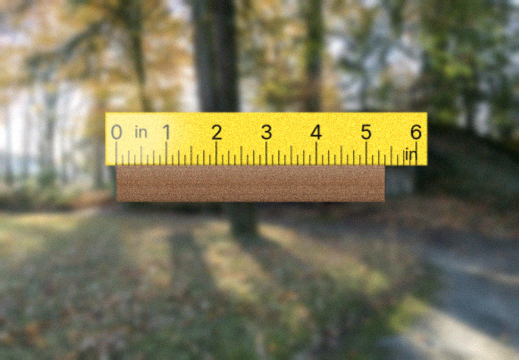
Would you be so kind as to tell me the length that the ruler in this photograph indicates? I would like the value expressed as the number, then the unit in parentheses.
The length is 5.375 (in)
